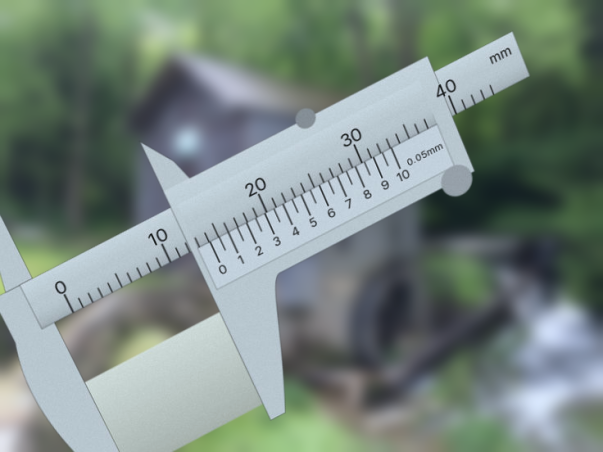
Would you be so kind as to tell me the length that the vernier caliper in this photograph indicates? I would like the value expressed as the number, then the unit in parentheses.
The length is 14.1 (mm)
